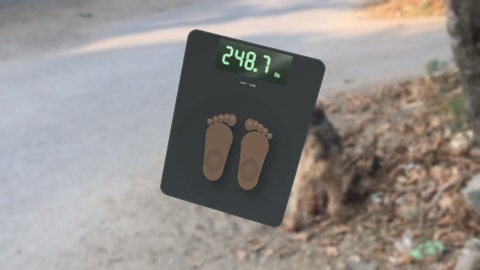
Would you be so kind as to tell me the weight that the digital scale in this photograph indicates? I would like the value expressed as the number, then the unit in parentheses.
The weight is 248.7 (lb)
